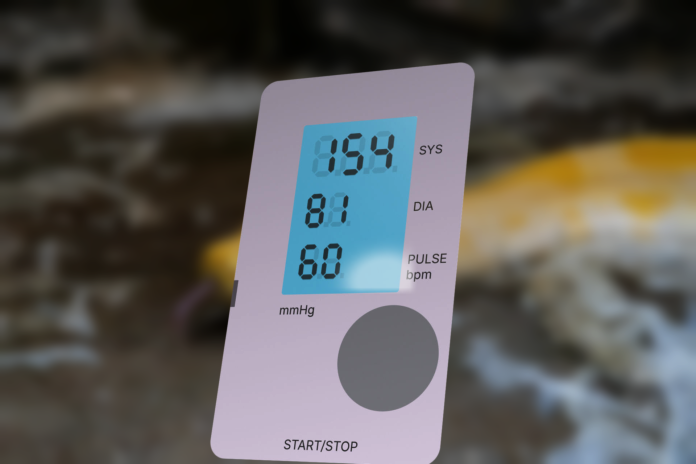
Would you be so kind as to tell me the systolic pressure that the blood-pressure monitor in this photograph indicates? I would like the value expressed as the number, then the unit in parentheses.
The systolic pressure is 154 (mmHg)
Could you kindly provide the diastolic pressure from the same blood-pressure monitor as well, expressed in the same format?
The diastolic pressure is 81 (mmHg)
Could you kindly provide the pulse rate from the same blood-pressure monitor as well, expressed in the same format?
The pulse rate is 60 (bpm)
